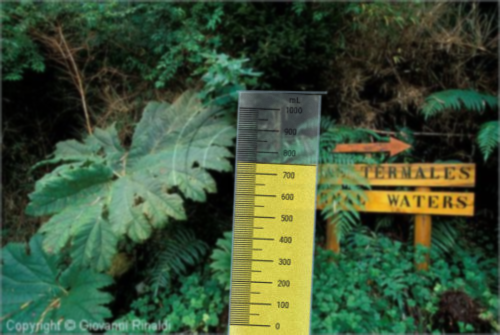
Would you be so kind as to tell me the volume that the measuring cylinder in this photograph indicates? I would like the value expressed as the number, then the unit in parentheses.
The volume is 750 (mL)
